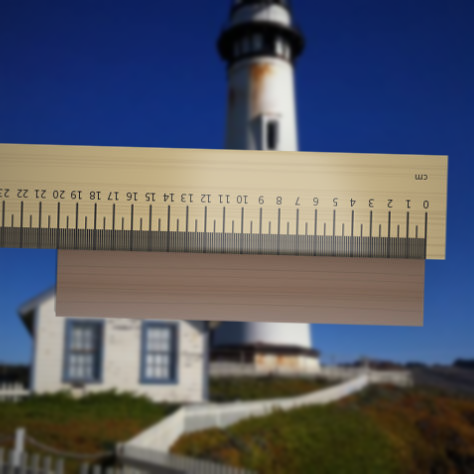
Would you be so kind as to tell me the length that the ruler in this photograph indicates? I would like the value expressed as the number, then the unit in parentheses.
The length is 20 (cm)
